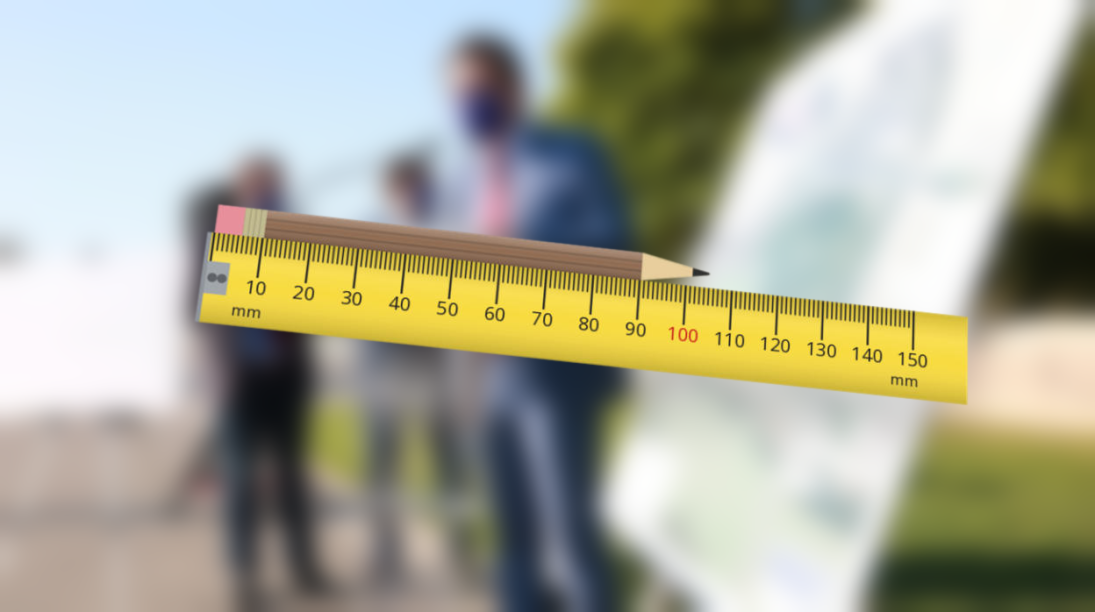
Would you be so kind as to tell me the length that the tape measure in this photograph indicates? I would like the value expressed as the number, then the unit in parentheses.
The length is 105 (mm)
